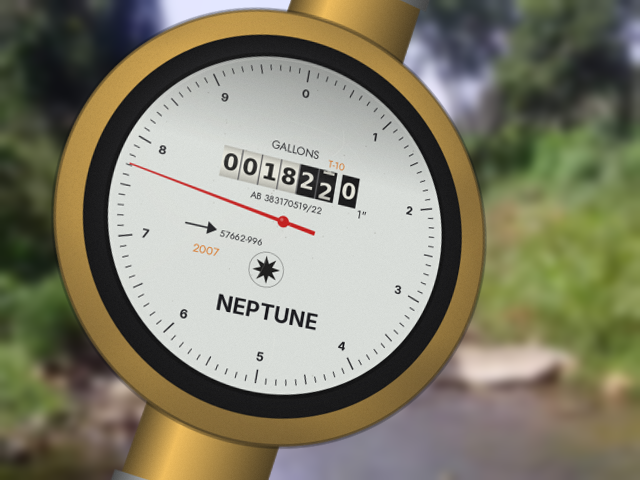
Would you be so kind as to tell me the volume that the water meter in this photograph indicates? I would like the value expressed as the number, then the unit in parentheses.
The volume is 18217.7 (gal)
